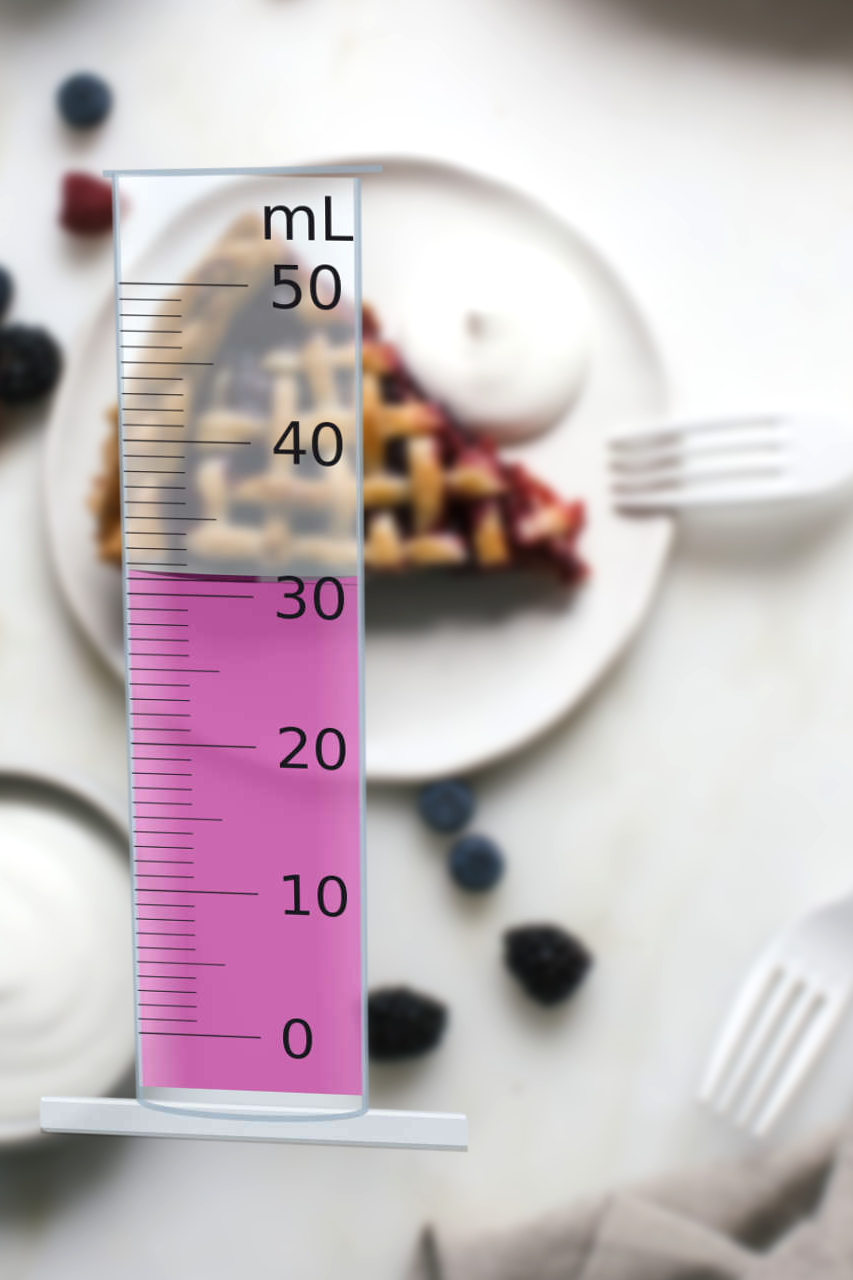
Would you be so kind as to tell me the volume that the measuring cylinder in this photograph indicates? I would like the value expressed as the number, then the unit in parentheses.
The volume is 31 (mL)
